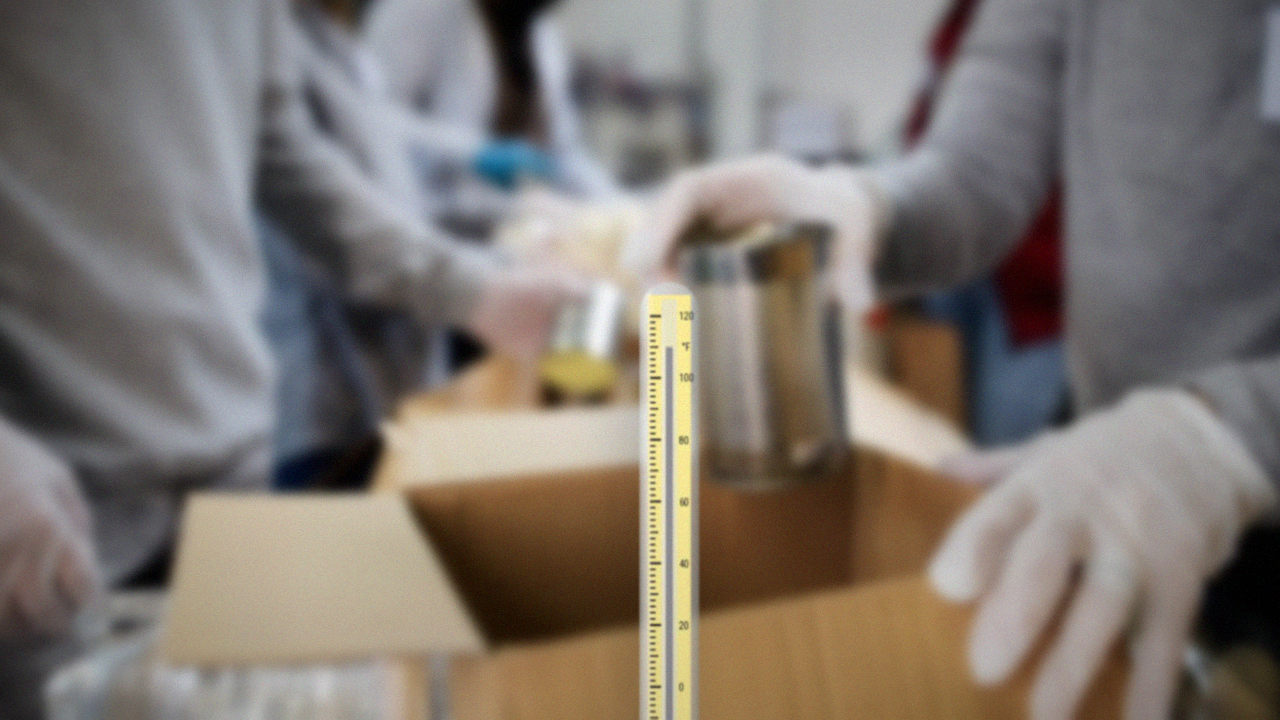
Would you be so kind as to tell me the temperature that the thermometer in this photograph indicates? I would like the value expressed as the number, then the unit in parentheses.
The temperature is 110 (°F)
